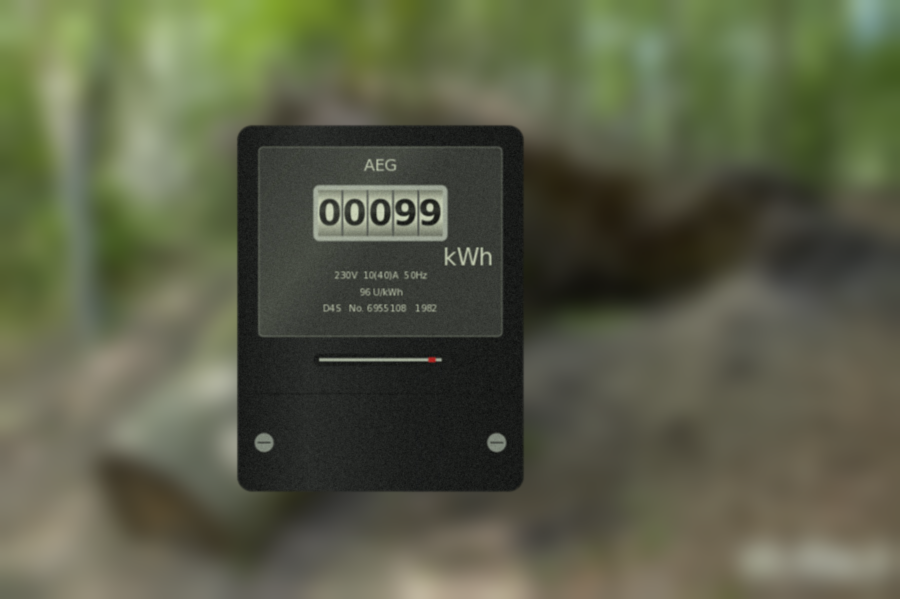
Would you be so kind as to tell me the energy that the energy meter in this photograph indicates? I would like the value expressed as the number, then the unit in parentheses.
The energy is 99 (kWh)
